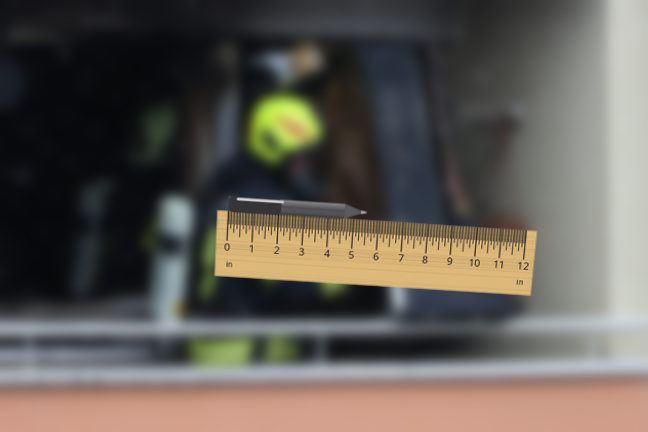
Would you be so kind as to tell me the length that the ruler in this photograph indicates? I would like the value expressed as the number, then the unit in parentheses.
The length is 5.5 (in)
